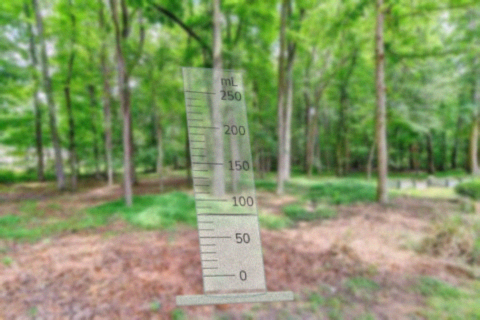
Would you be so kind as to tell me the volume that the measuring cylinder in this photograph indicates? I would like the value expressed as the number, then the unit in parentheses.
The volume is 80 (mL)
